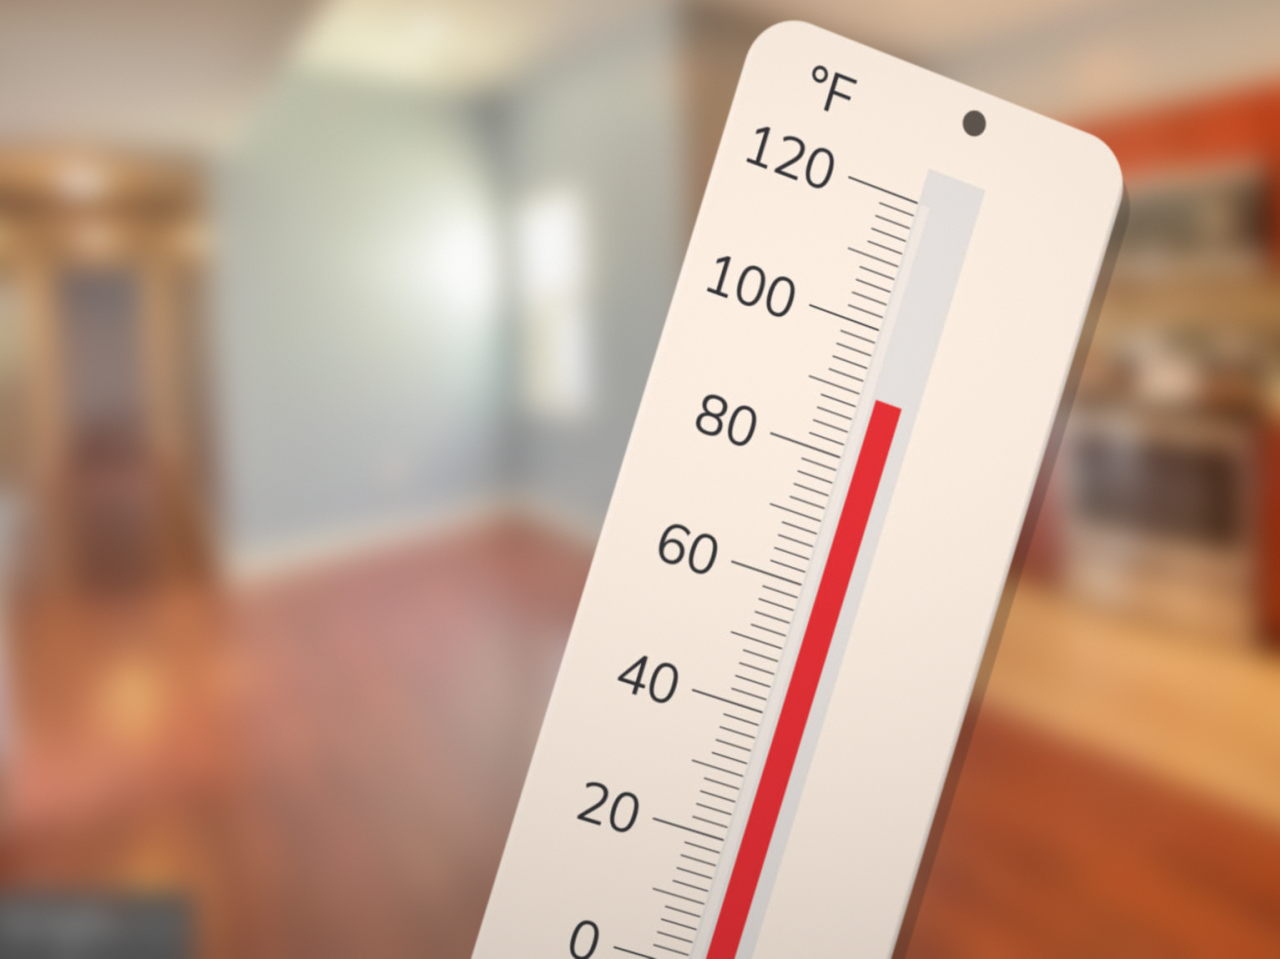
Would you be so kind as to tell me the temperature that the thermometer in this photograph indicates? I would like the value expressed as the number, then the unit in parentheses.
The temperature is 90 (°F)
